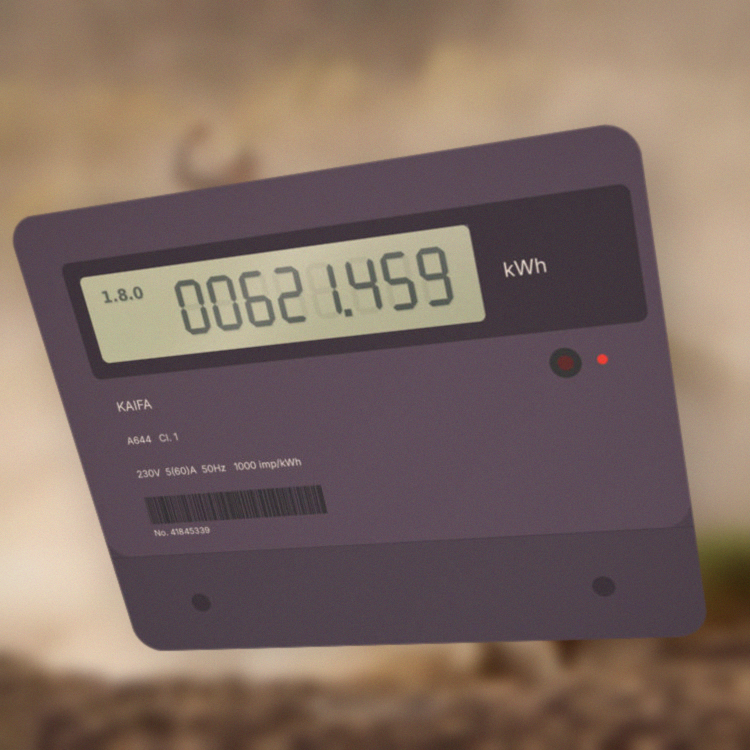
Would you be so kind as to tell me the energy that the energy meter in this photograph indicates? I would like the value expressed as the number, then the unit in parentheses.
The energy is 621.459 (kWh)
